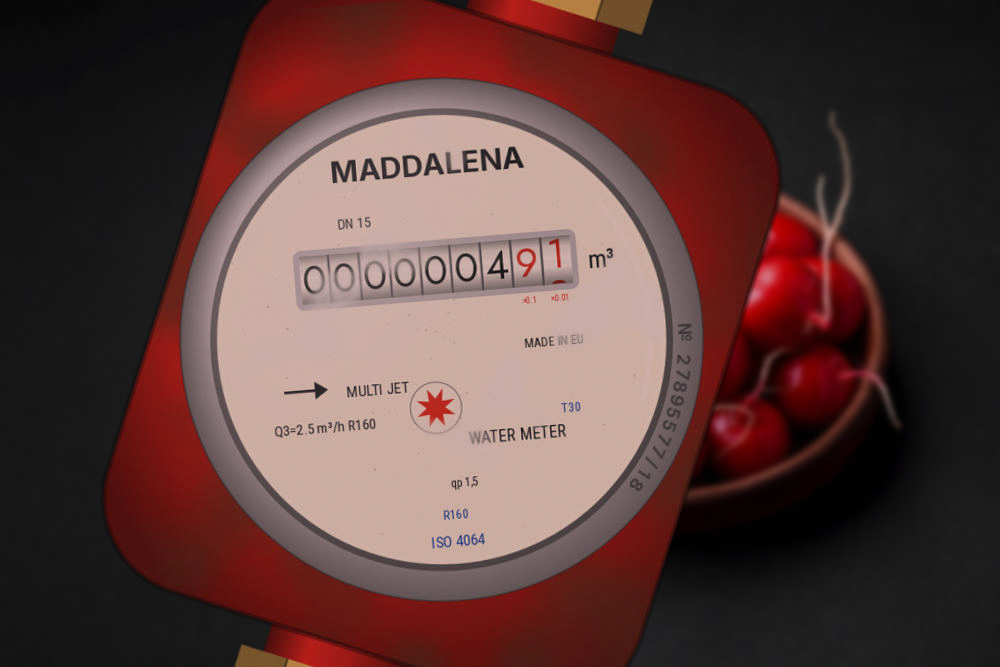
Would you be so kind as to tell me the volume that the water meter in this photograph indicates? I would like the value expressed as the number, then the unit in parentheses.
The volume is 4.91 (m³)
